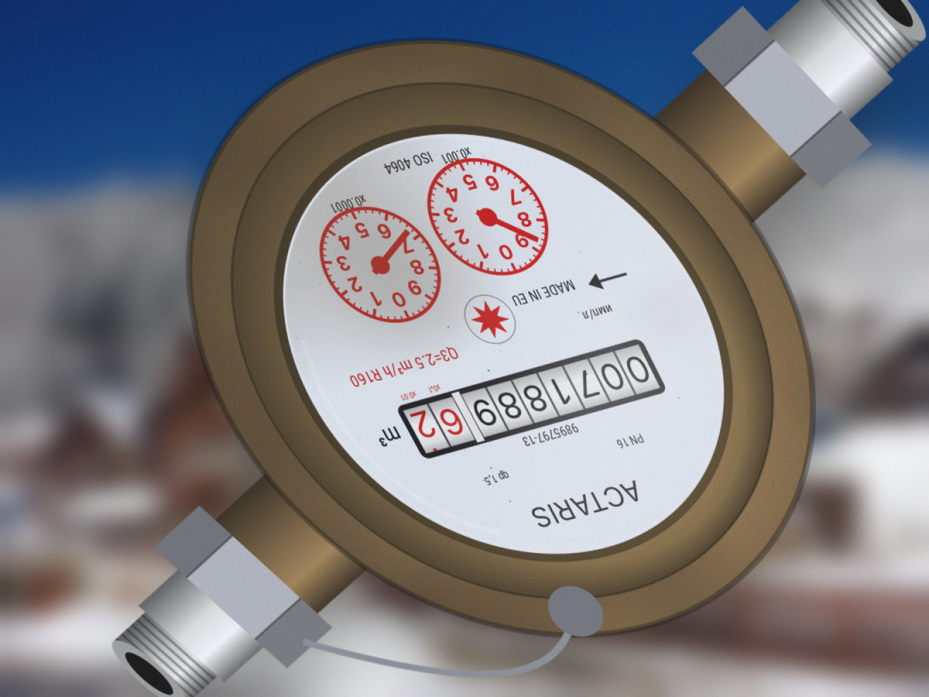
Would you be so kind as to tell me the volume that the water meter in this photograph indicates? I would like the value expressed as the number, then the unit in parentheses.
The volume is 71889.6186 (m³)
